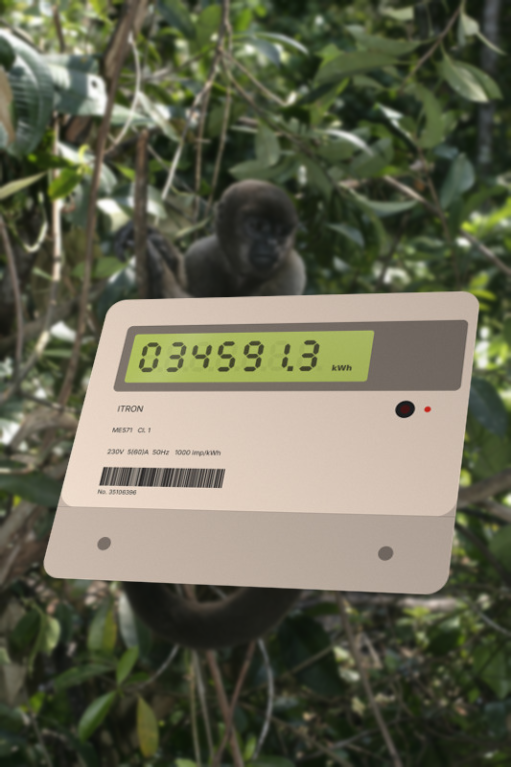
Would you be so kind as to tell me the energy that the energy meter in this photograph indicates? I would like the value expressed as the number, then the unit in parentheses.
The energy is 34591.3 (kWh)
